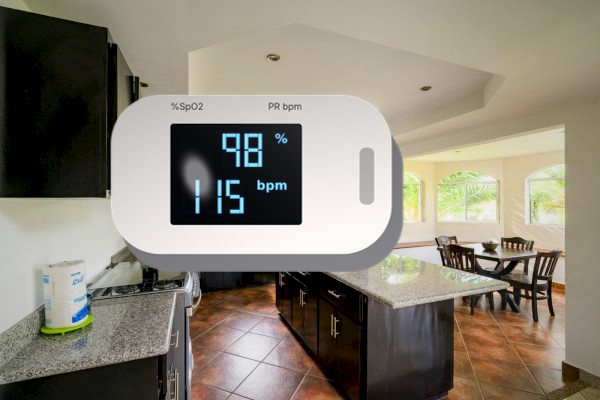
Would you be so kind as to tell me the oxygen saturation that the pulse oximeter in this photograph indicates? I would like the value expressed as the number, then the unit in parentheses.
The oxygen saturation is 98 (%)
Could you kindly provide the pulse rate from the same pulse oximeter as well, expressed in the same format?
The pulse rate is 115 (bpm)
